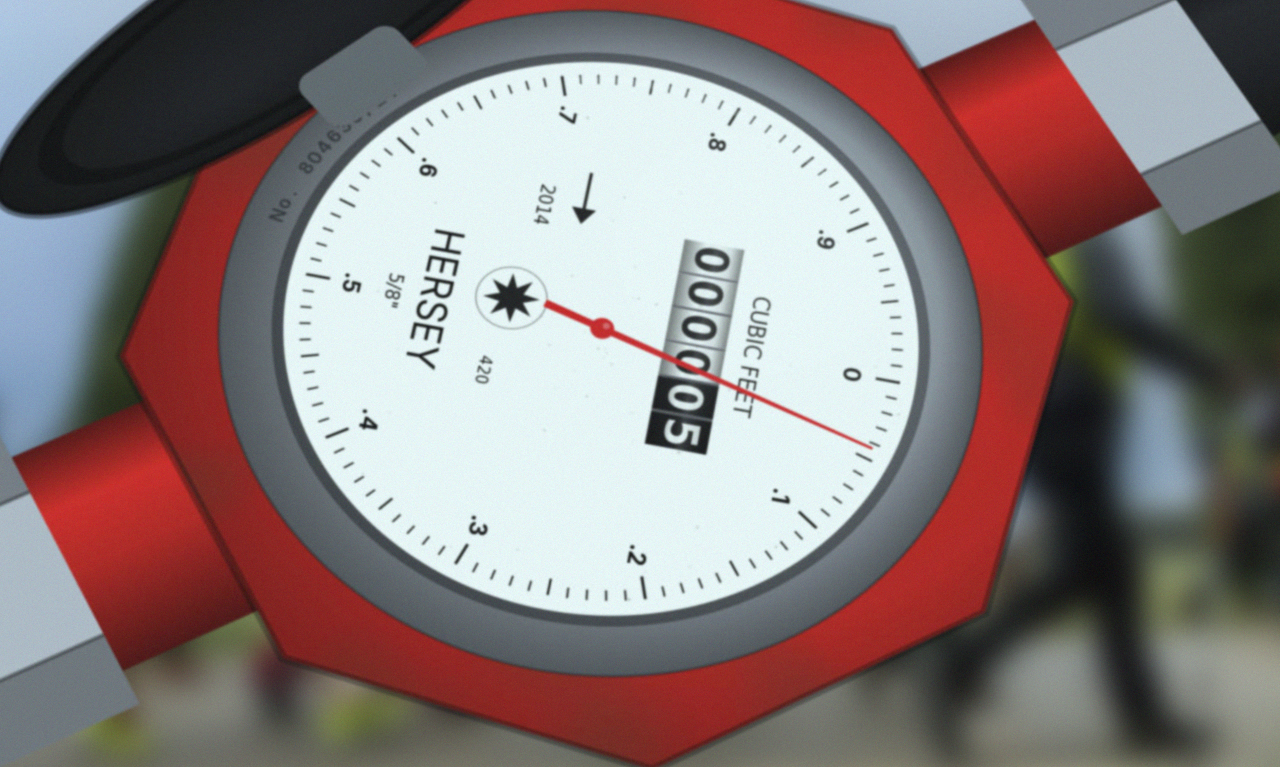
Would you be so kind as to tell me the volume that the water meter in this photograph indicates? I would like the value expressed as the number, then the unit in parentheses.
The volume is 5.04 (ft³)
